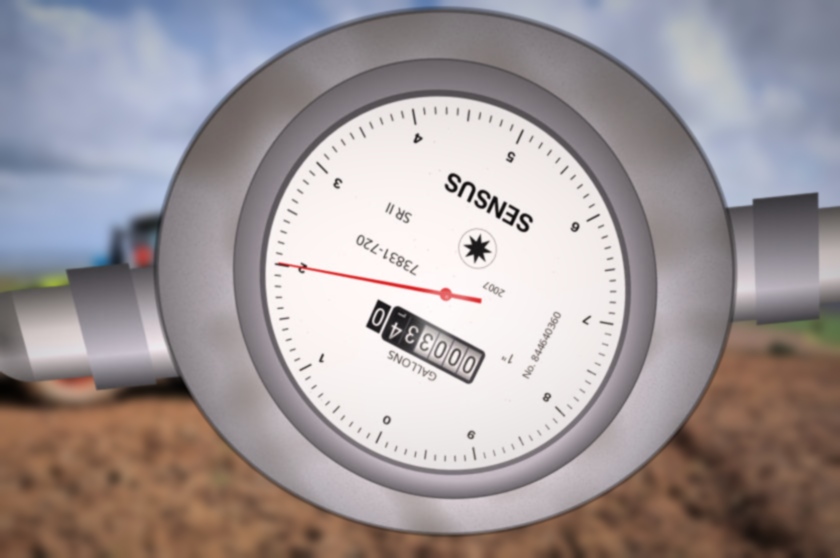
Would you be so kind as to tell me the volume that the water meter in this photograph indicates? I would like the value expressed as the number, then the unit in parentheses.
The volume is 3342.0 (gal)
